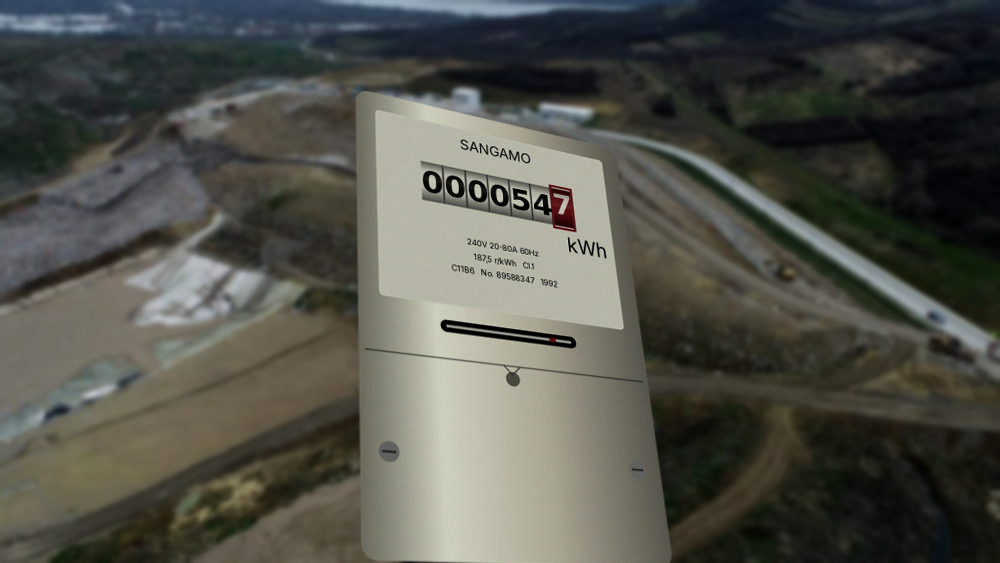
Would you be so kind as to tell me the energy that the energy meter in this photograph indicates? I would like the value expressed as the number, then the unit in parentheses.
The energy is 54.7 (kWh)
